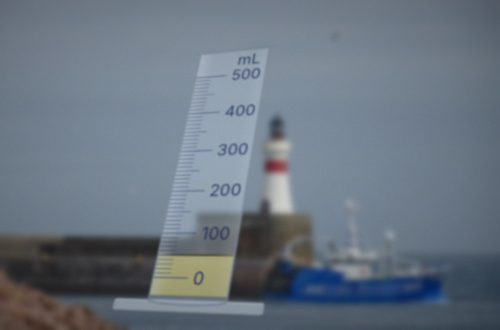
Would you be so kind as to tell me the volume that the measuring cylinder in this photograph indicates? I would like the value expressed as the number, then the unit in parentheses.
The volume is 50 (mL)
